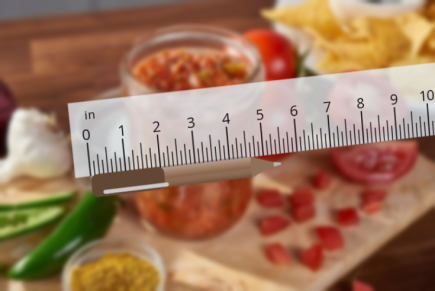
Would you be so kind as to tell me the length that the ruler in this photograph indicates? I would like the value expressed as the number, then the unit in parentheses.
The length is 5.5 (in)
